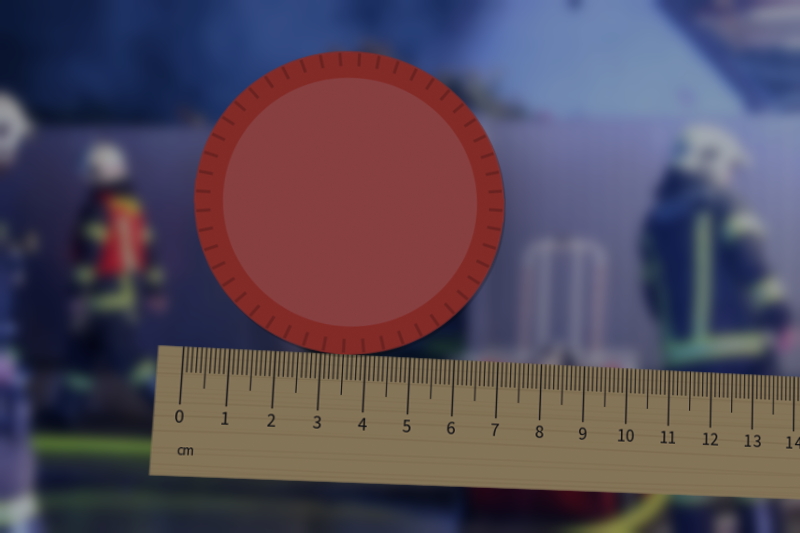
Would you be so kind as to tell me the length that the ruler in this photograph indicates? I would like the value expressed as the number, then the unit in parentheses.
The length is 7 (cm)
